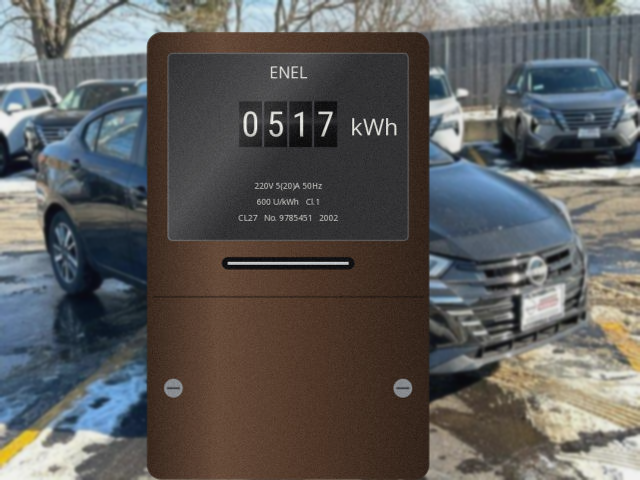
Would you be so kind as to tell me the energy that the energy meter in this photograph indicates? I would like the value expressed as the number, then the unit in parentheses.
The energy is 517 (kWh)
